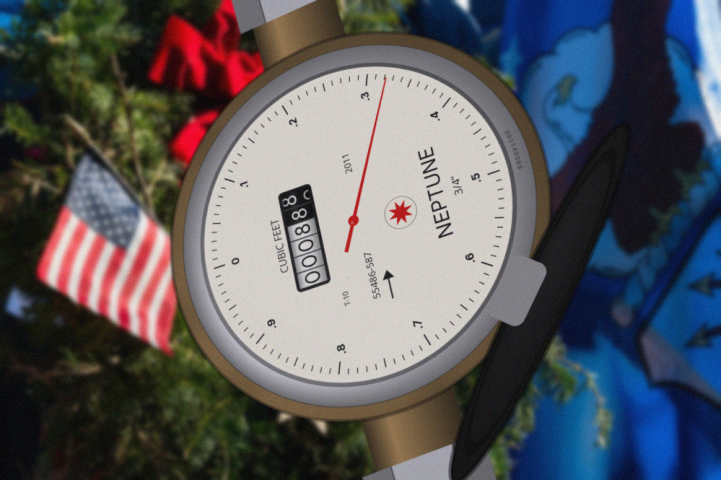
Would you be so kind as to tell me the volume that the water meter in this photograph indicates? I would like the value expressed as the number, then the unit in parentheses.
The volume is 888.32 (ft³)
